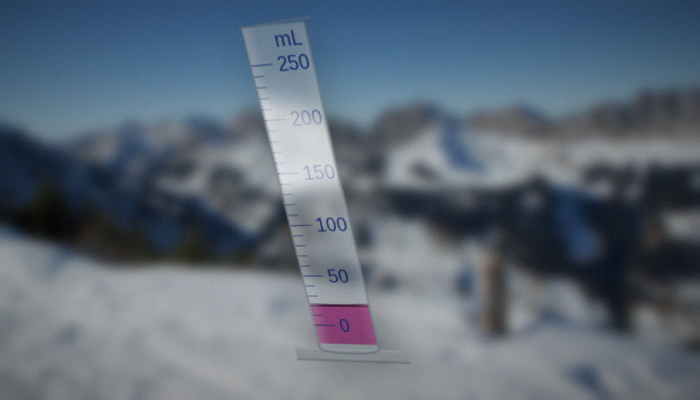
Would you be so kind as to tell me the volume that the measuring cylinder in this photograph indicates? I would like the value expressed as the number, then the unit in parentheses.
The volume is 20 (mL)
